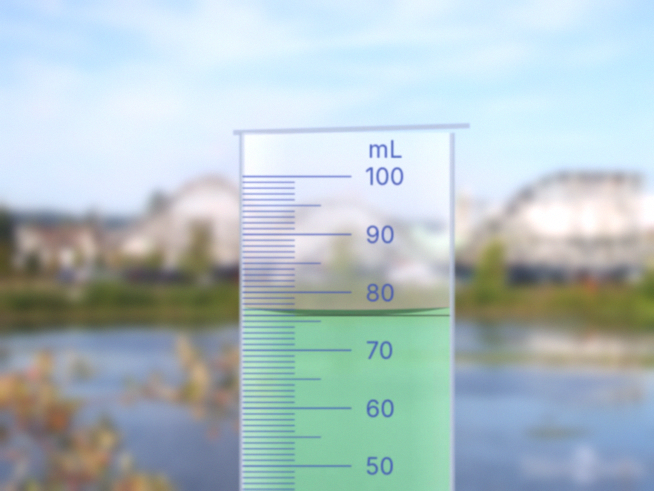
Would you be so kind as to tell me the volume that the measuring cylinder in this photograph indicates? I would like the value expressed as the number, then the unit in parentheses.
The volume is 76 (mL)
